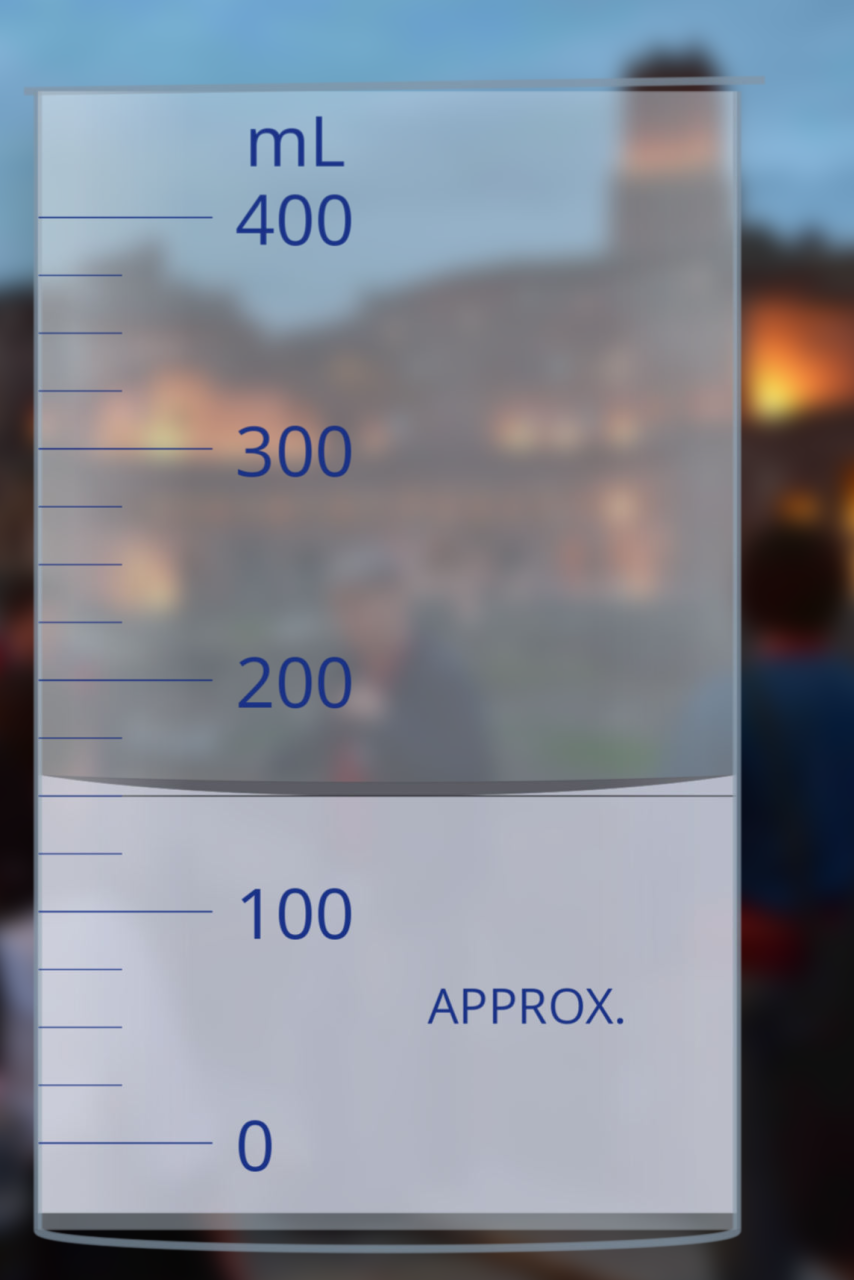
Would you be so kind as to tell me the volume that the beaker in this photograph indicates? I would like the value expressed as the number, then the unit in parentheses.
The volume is 150 (mL)
